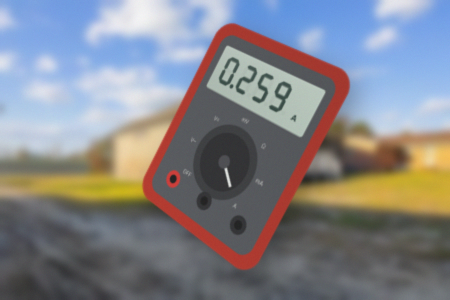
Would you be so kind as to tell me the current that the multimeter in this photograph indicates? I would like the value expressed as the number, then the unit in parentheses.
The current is 0.259 (A)
